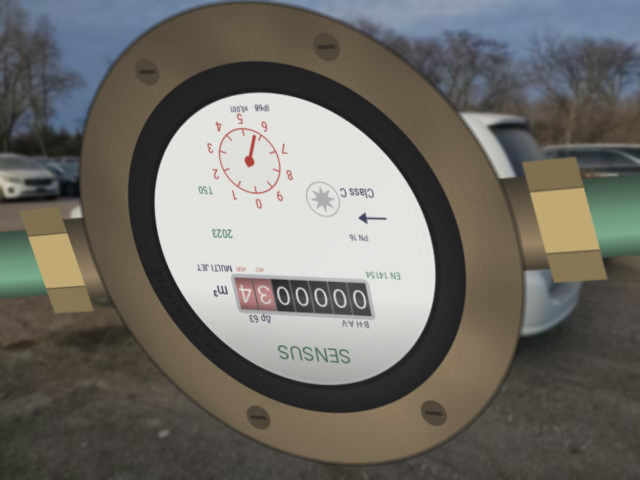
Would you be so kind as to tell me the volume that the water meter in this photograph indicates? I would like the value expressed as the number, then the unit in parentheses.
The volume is 0.345 (m³)
